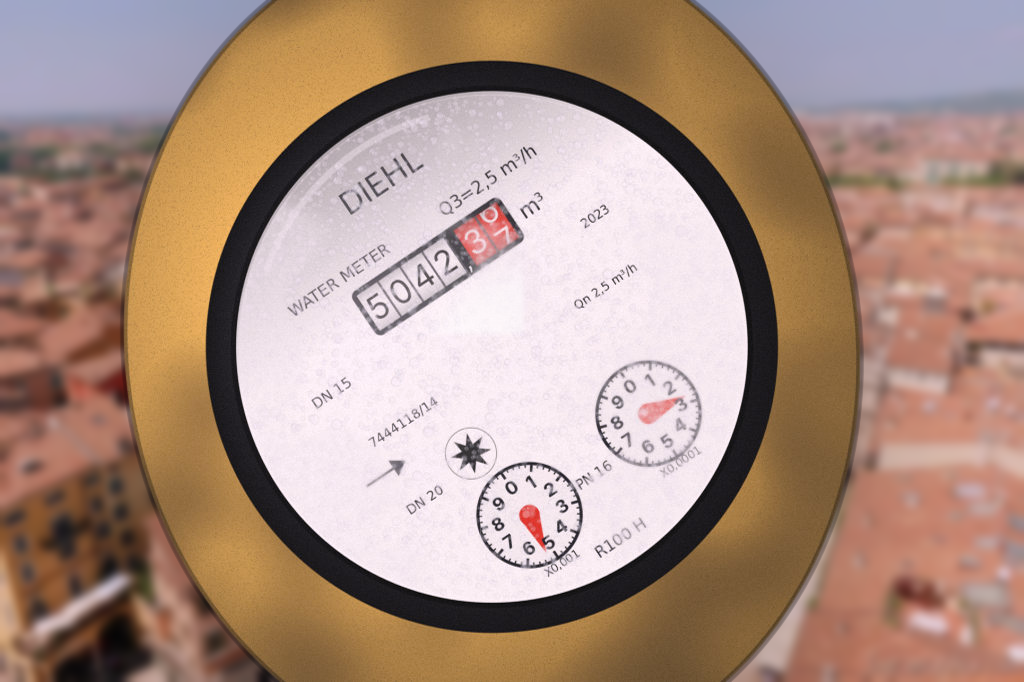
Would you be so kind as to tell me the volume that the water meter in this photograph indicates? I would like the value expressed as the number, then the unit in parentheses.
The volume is 5042.3652 (m³)
